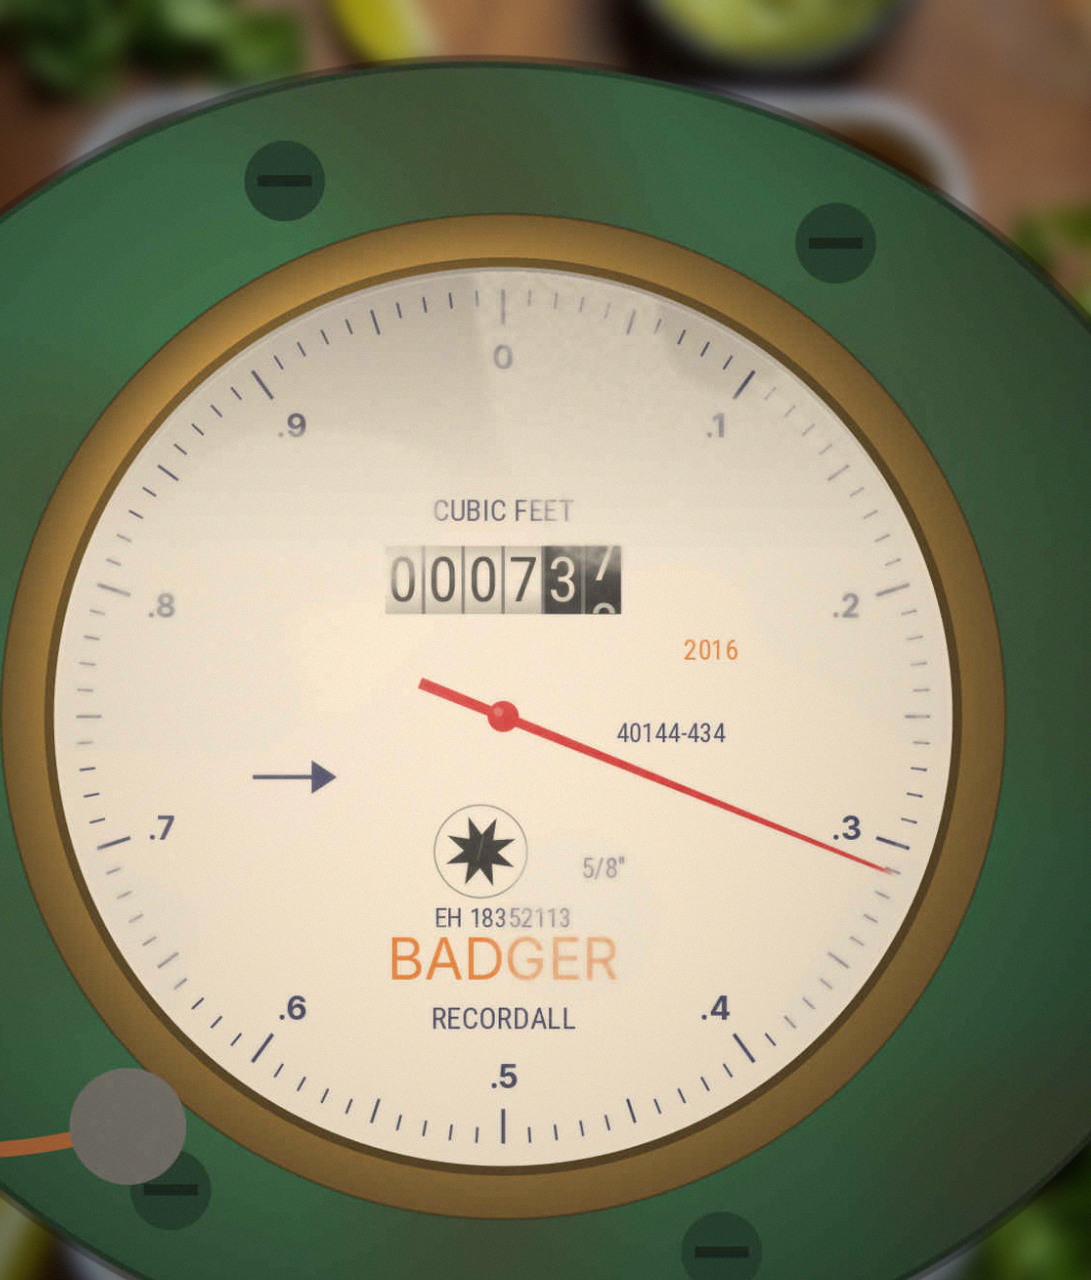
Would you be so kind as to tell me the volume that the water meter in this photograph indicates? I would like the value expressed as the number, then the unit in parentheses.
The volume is 737.31 (ft³)
